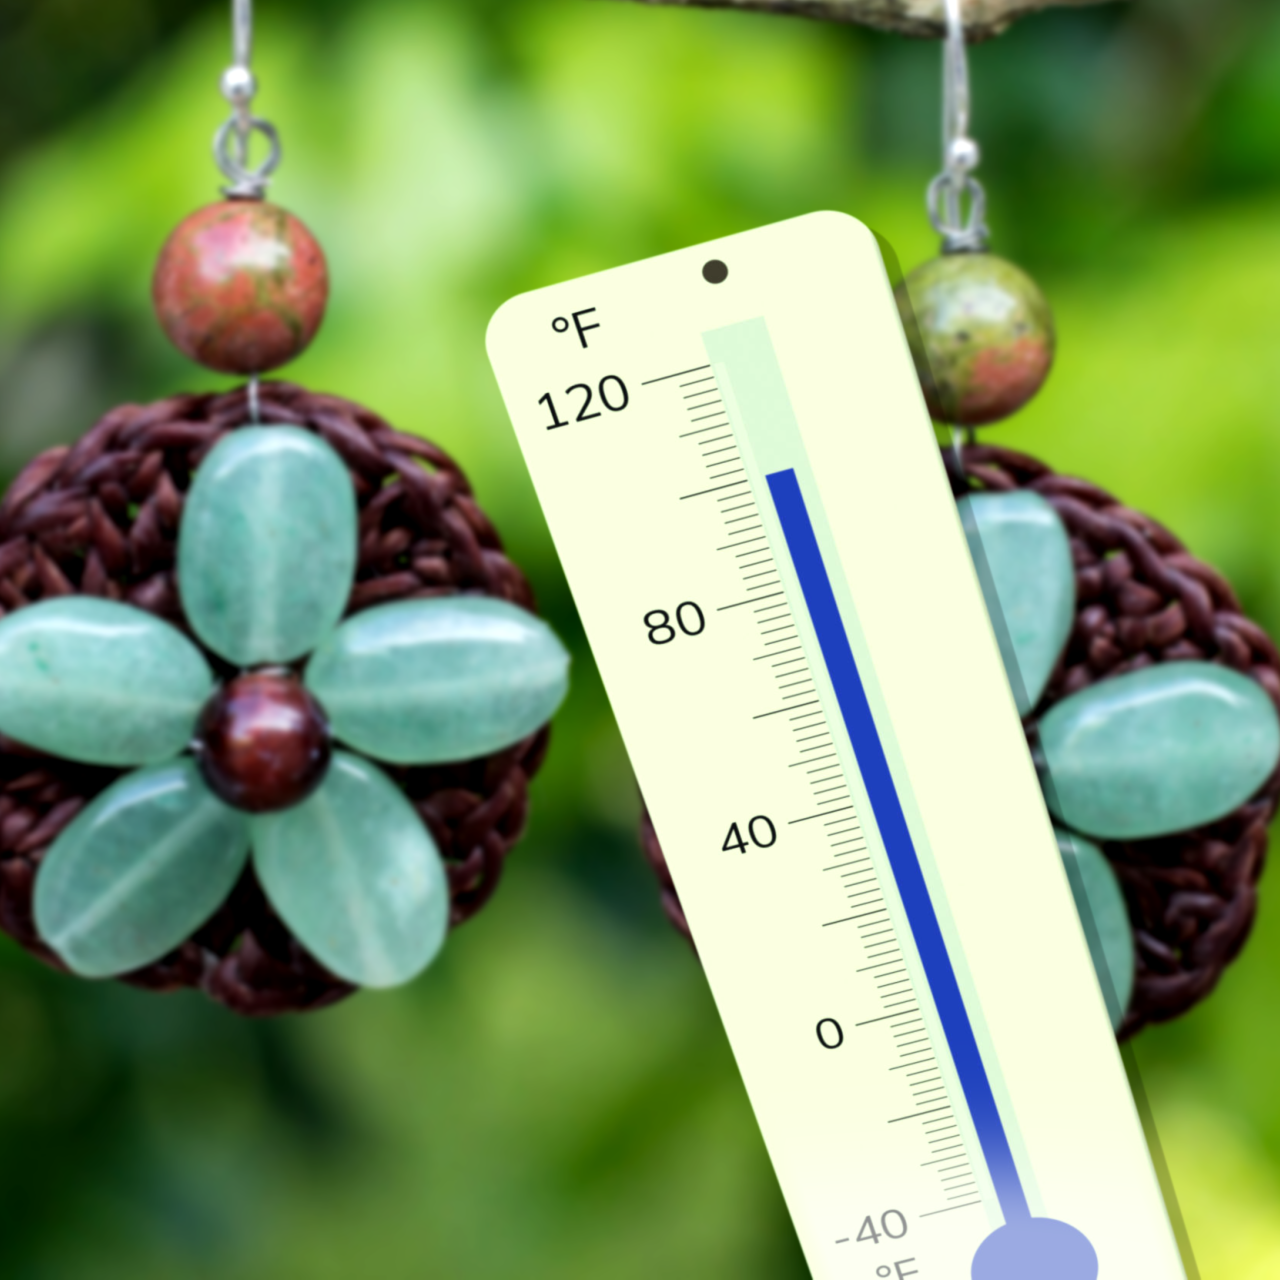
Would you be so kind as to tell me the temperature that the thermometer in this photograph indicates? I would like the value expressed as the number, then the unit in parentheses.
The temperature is 100 (°F)
